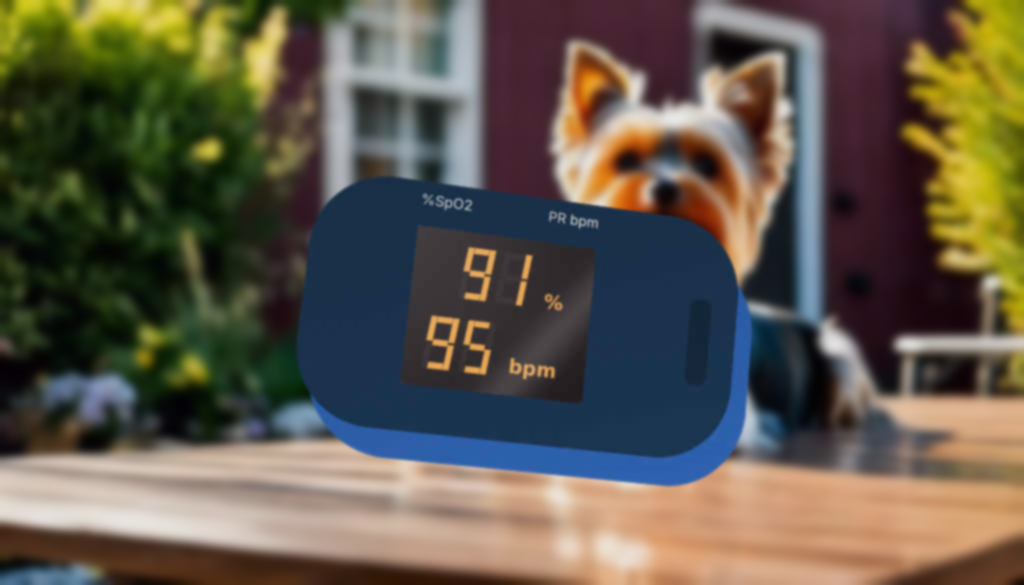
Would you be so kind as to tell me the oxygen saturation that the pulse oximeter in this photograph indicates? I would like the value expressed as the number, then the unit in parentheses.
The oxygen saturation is 91 (%)
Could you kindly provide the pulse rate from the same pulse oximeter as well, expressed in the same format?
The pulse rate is 95 (bpm)
